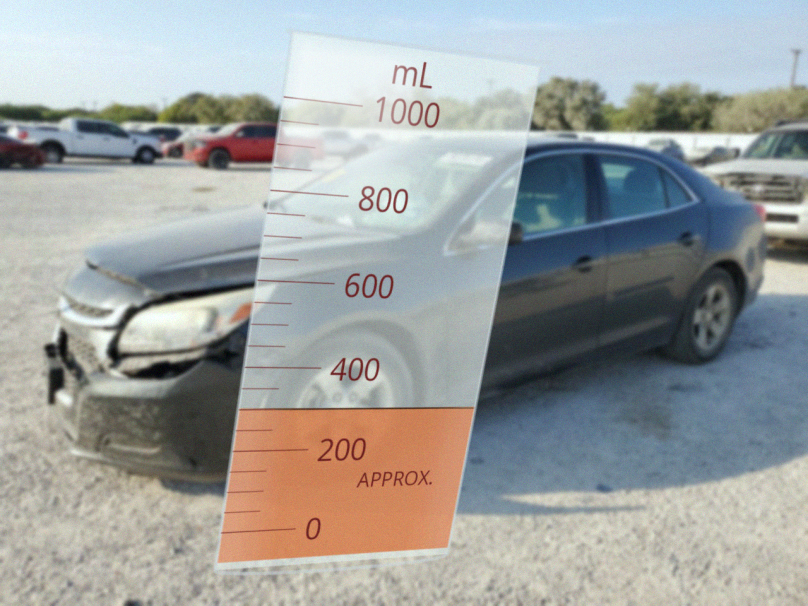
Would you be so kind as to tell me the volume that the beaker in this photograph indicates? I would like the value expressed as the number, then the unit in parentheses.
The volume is 300 (mL)
